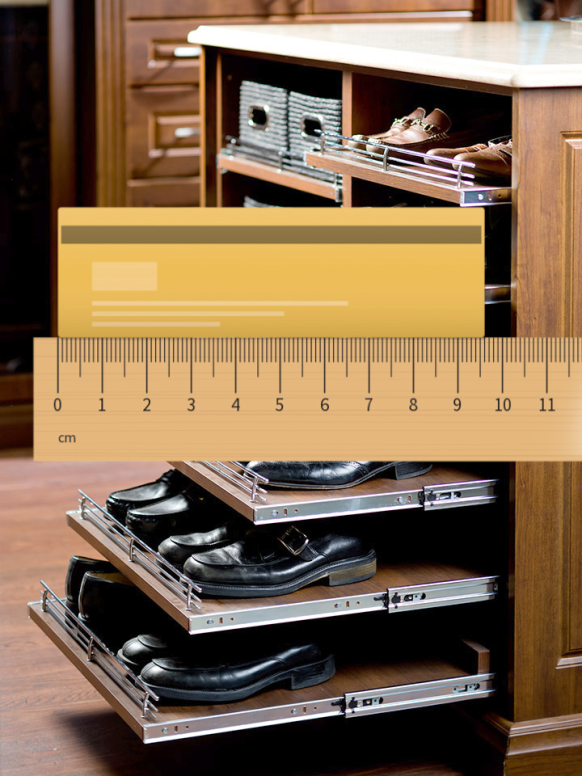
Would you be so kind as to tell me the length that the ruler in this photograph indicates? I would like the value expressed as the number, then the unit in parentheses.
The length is 9.6 (cm)
